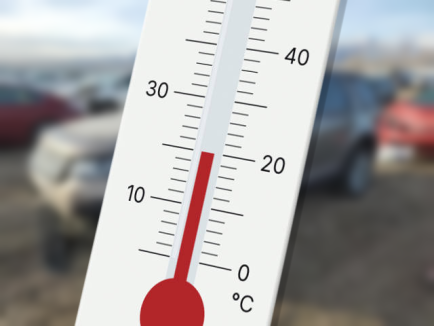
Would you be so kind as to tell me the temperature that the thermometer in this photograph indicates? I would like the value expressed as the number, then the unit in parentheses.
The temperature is 20 (°C)
